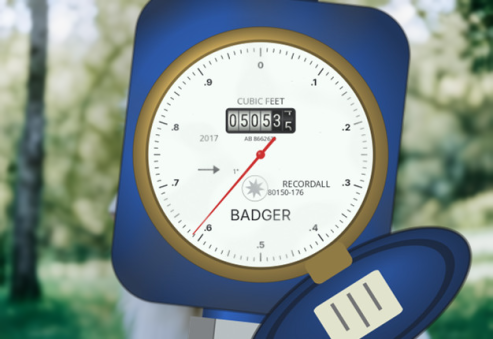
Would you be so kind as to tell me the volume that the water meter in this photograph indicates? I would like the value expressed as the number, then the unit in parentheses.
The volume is 50534.61 (ft³)
